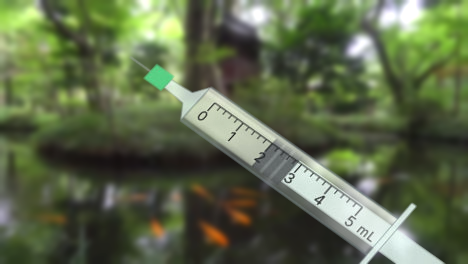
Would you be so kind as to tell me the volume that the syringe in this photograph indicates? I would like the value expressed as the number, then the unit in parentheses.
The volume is 2 (mL)
